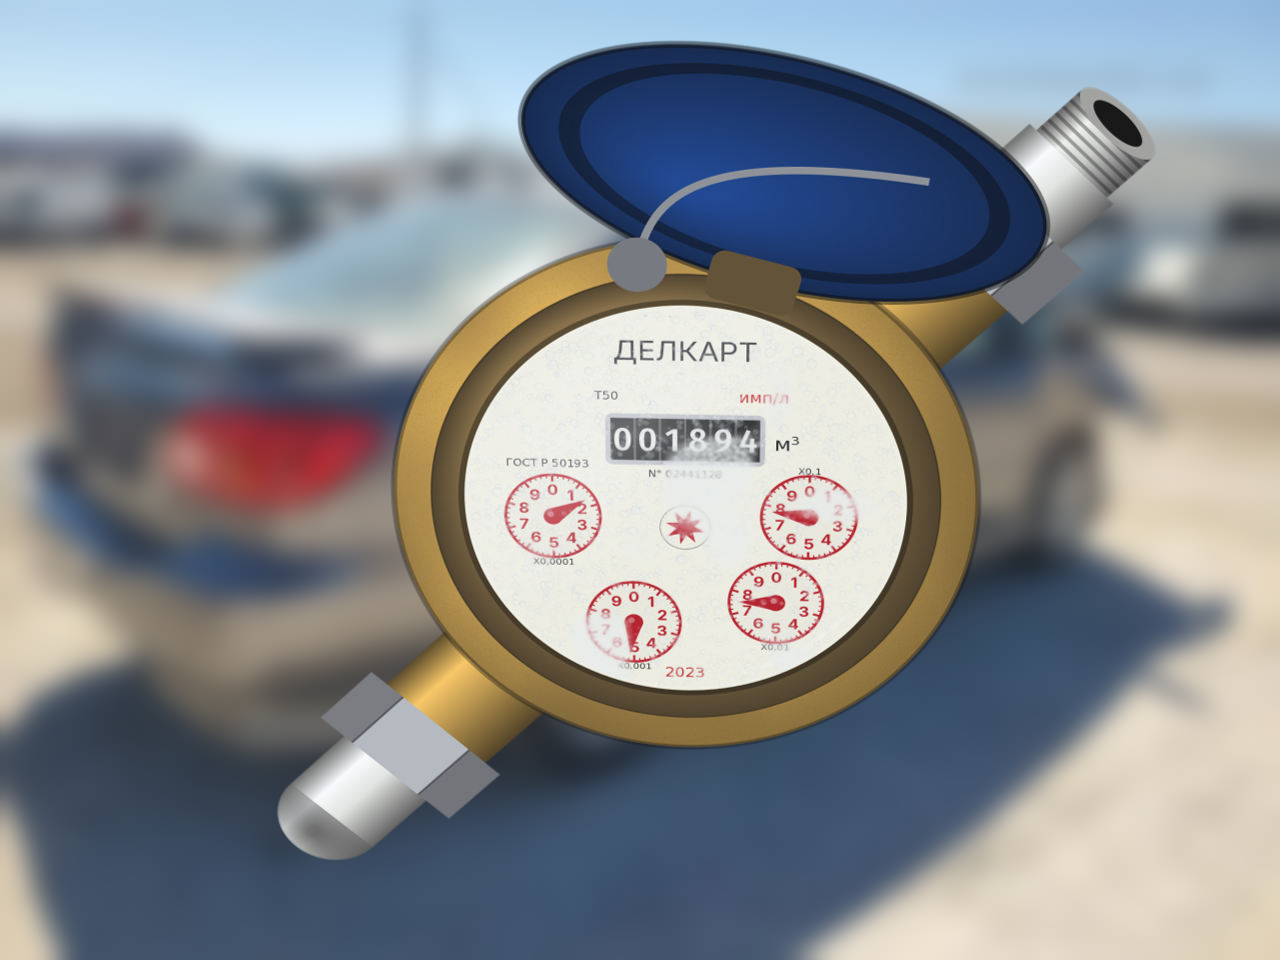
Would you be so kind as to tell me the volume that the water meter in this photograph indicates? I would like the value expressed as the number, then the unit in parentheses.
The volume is 1894.7751 (m³)
